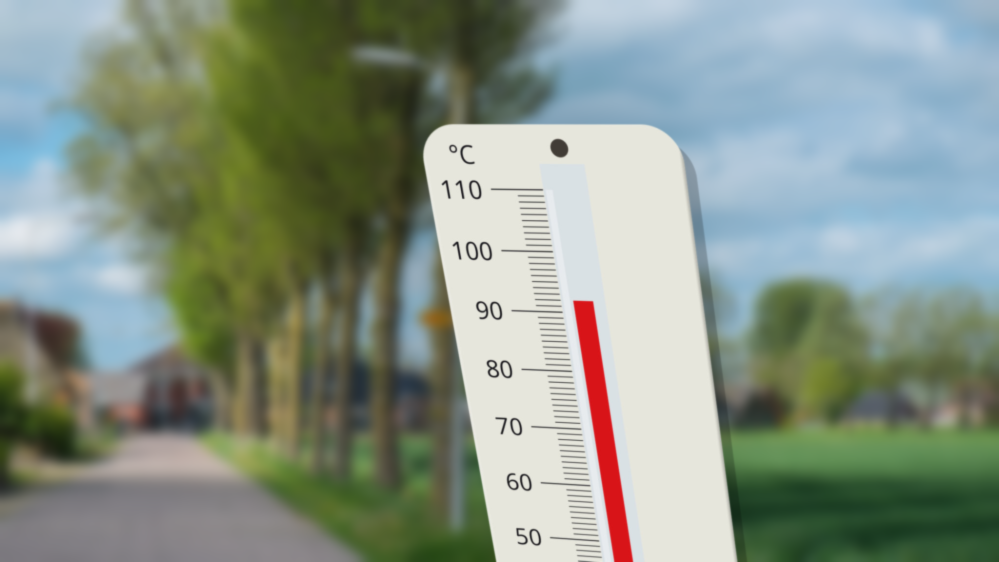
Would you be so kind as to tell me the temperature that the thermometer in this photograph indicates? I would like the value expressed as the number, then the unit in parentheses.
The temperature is 92 (°C)
